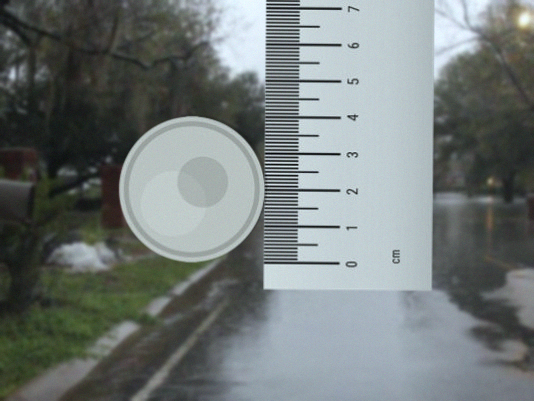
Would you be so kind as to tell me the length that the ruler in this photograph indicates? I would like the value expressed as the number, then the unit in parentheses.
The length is 4 (cm)
